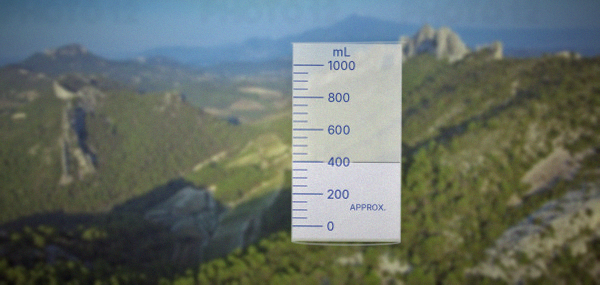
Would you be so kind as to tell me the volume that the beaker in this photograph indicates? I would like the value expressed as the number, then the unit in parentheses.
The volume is 400 (mL)
